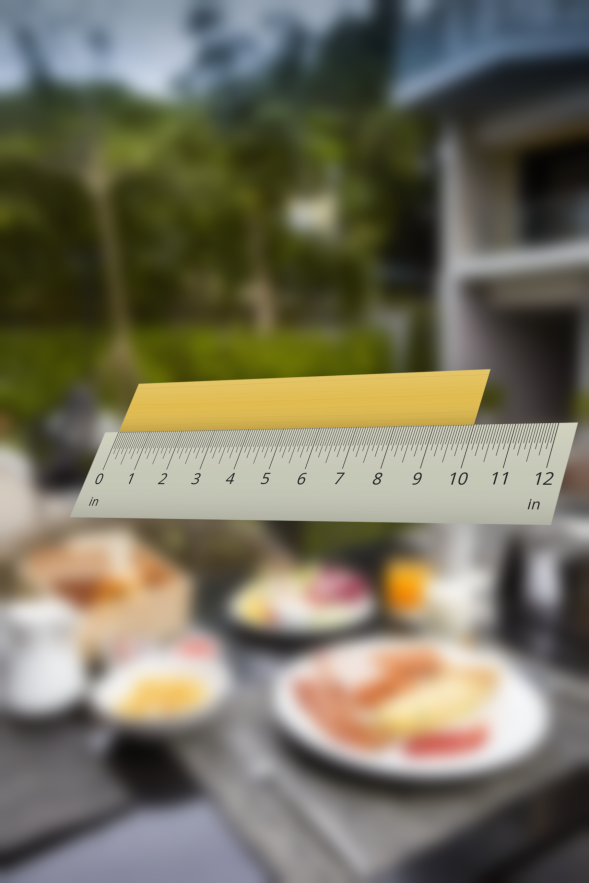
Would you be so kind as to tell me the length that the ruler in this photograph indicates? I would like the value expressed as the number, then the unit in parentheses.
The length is 10 (in)
